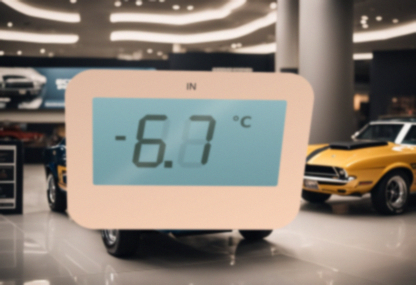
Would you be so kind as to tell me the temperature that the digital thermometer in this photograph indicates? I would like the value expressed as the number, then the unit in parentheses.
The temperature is -6.7 (°C)
